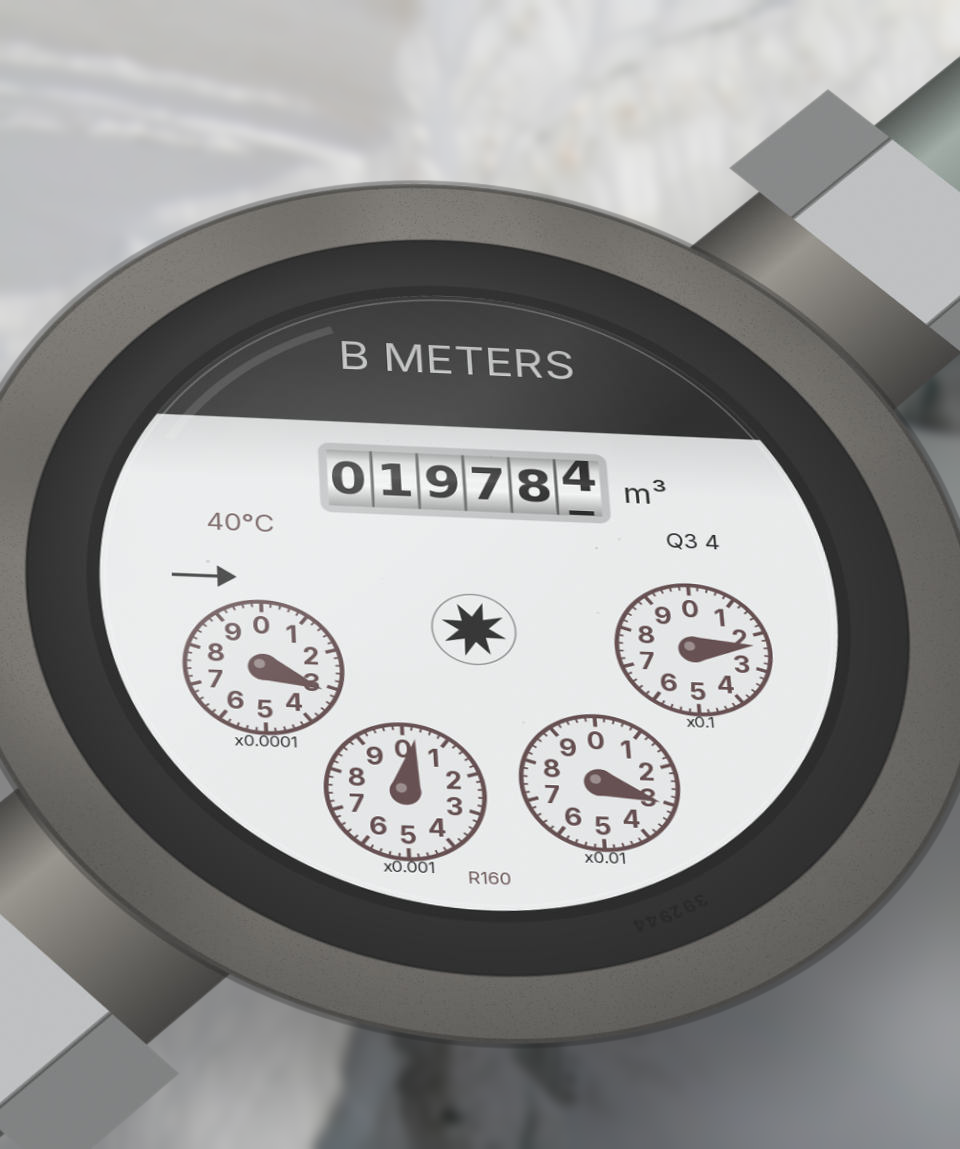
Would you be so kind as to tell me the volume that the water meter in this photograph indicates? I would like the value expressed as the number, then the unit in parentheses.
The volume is 19784.2303 (m³)
